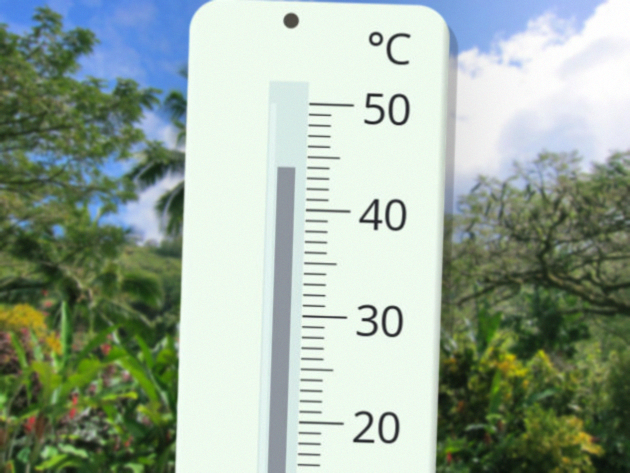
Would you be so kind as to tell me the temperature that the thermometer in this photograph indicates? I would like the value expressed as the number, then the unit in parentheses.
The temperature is 44 (°C)
